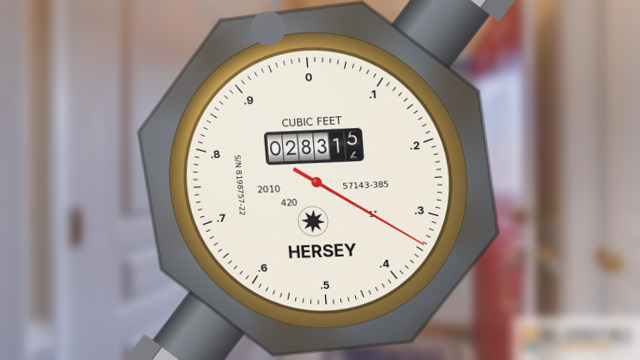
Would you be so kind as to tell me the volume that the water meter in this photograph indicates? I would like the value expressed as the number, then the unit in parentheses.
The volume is 28315.34 (ft³)
